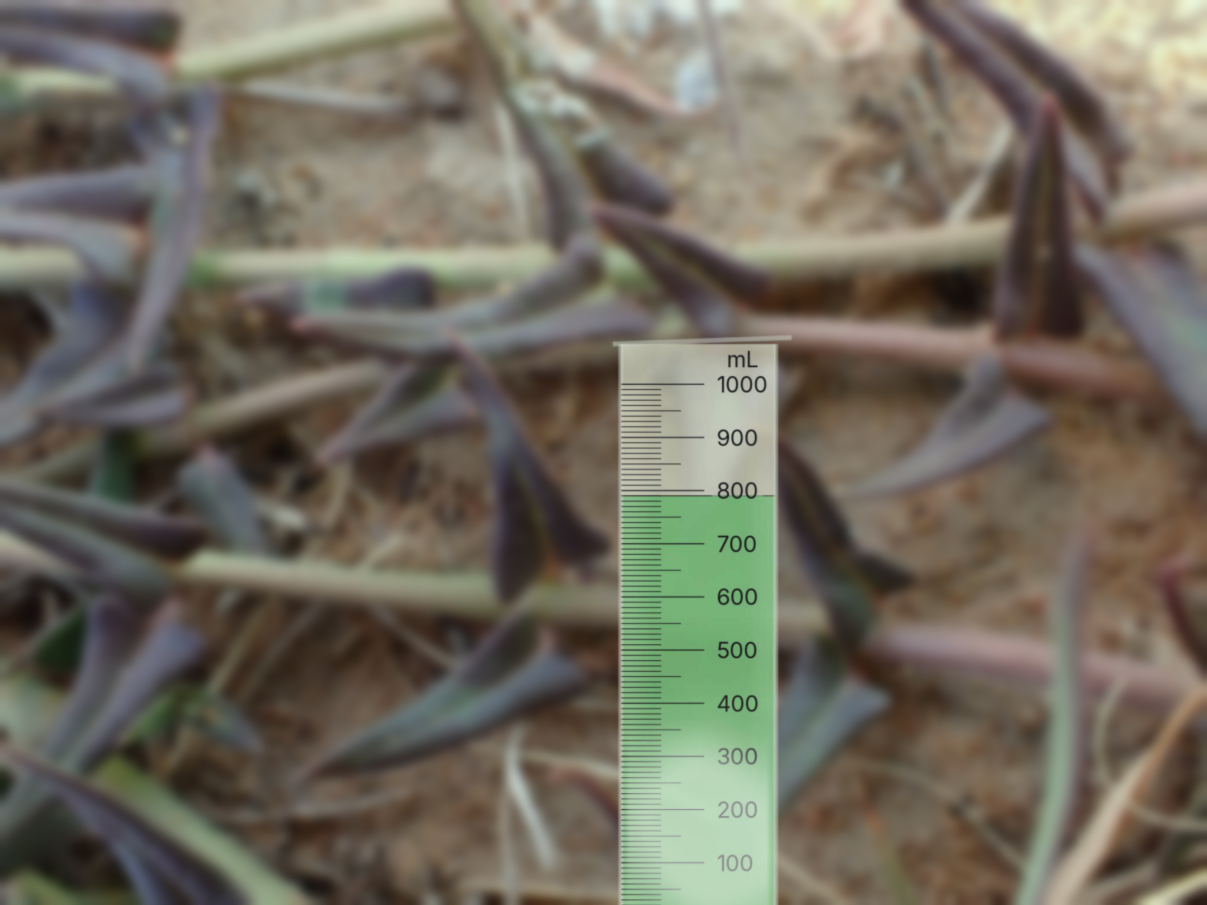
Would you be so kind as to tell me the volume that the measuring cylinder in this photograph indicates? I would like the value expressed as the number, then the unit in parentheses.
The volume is 790 (mL)
